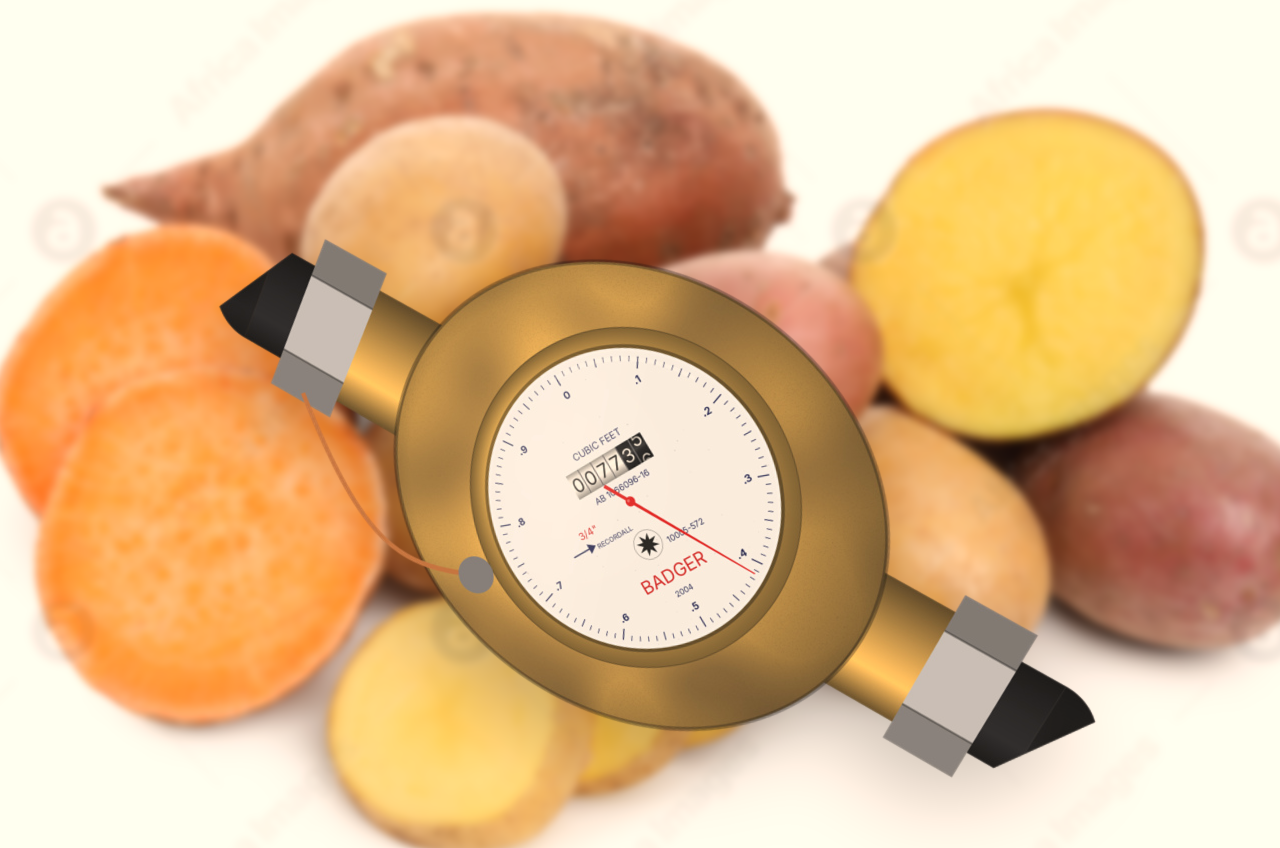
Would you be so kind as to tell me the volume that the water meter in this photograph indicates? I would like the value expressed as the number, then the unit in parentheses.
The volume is 7735.41 (ft³)
